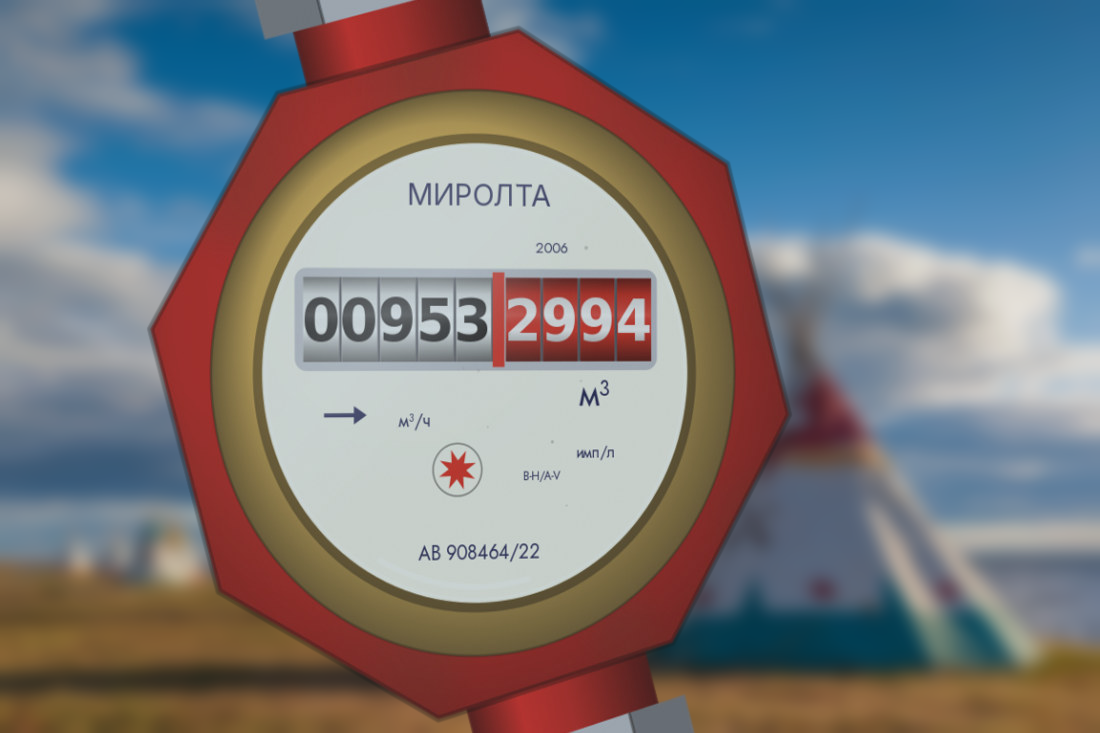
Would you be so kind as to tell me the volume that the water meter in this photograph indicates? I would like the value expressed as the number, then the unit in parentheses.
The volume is 953.2994 (m³)
